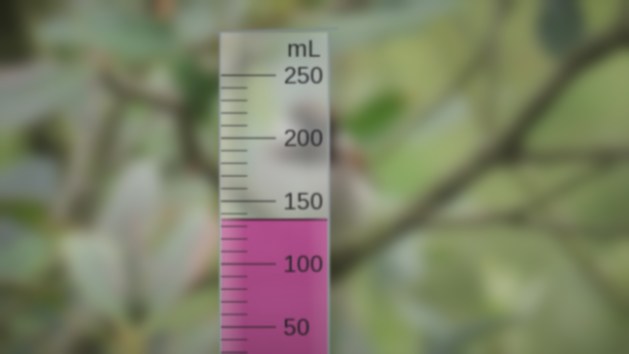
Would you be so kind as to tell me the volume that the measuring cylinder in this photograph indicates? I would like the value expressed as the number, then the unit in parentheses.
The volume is 135 (mL)
